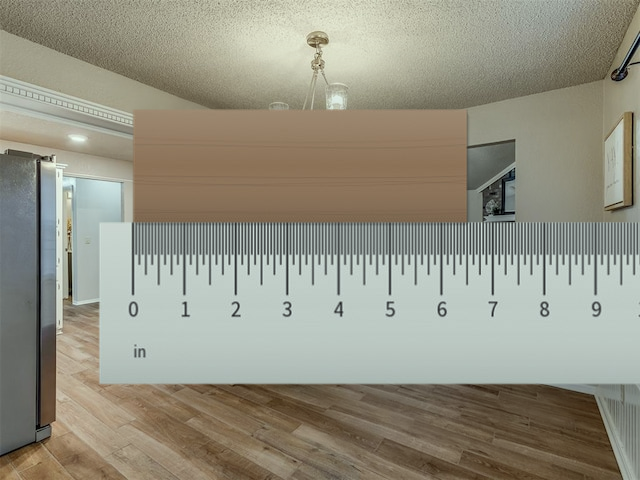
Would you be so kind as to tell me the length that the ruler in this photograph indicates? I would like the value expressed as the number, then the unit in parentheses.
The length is 6.5 (in)
